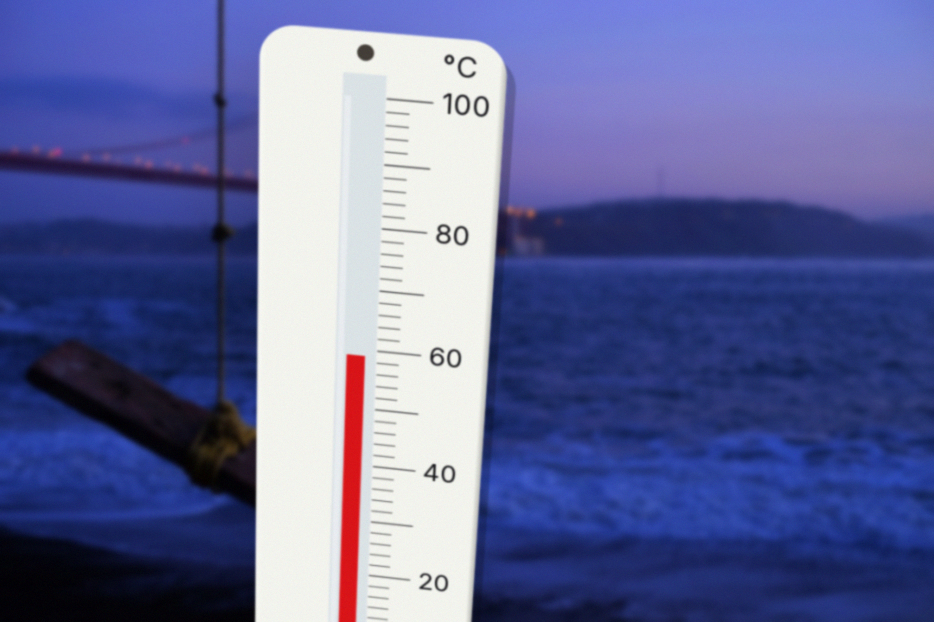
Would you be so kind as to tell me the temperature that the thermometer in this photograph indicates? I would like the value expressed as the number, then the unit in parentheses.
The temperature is 59 (°C)
